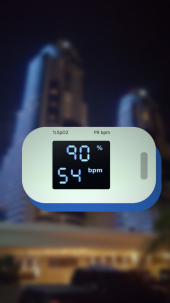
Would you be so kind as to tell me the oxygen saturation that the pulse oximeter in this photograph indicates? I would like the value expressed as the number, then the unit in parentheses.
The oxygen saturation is 90 (%)
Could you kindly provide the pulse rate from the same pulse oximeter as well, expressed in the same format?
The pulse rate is 54 (bpm)
